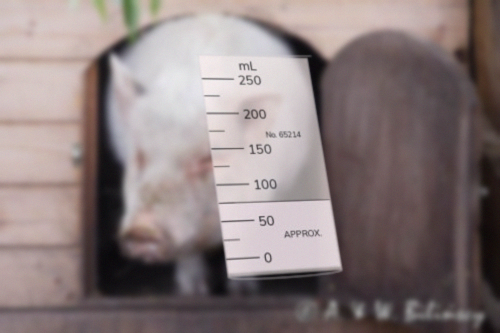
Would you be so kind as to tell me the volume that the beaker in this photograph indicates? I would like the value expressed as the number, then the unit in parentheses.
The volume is 75 (mL)
